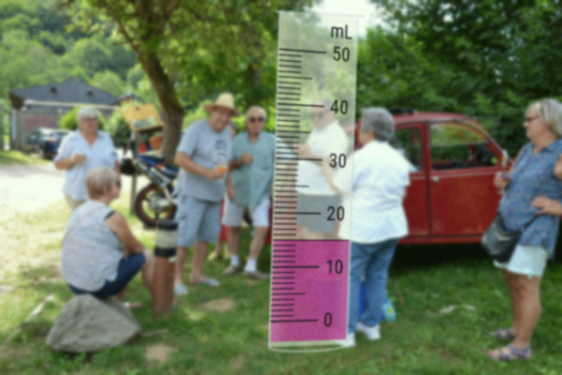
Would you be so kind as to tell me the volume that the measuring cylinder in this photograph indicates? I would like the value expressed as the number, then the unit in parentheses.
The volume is 15 (mL)
